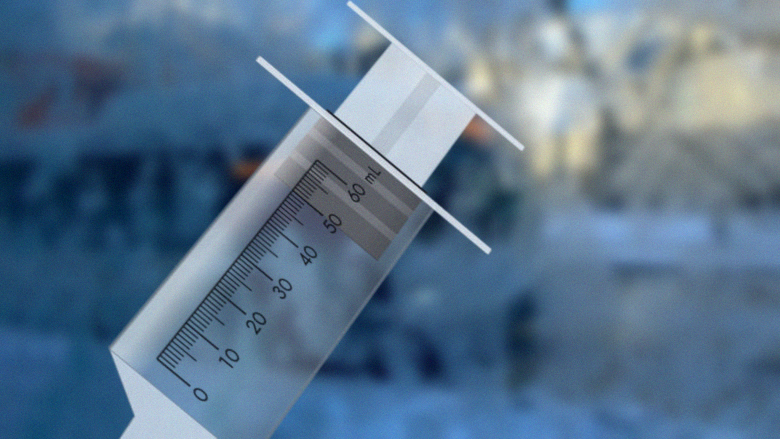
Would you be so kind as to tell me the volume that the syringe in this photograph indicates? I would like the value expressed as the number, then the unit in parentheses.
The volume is 50 (mL)
